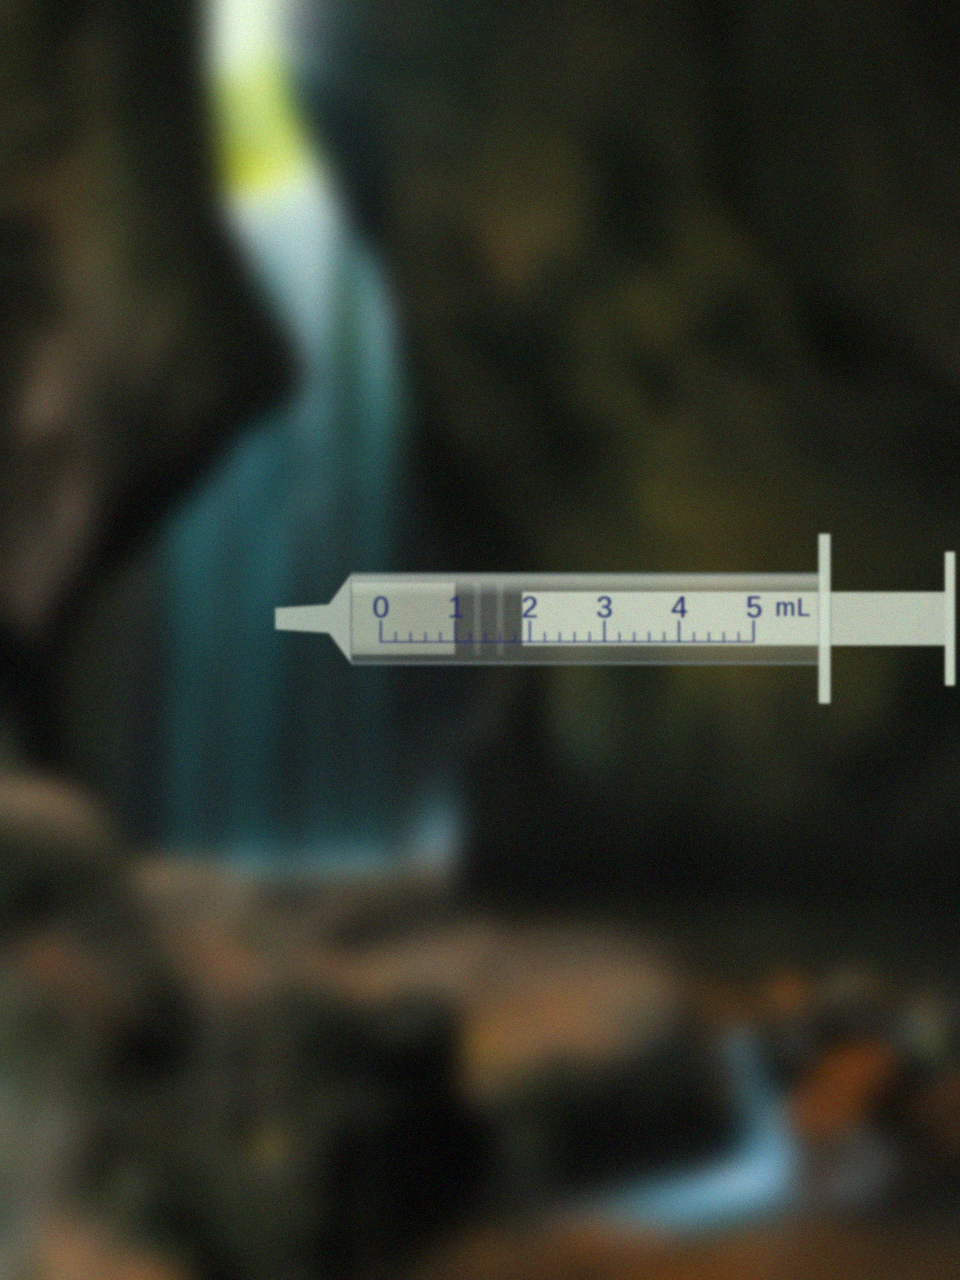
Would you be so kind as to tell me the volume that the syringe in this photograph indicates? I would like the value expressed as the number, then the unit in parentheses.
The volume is 1 (mL)
